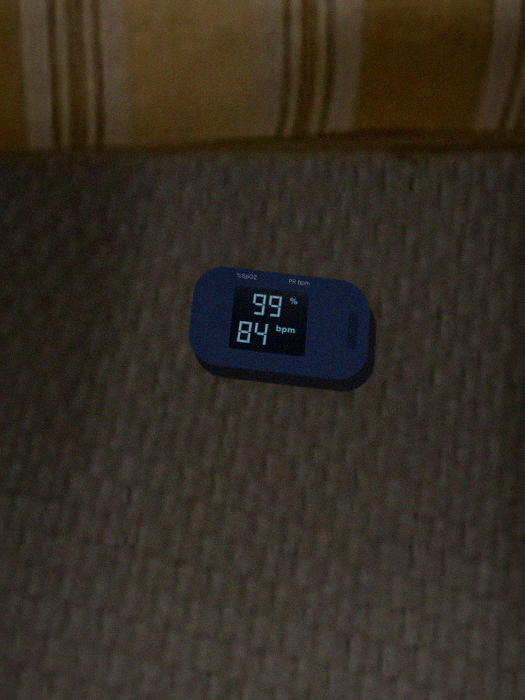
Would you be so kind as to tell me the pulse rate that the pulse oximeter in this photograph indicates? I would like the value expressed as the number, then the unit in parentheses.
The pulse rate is 84 (bpm)
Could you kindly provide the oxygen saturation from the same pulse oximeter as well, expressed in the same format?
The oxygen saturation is 99 (%)
